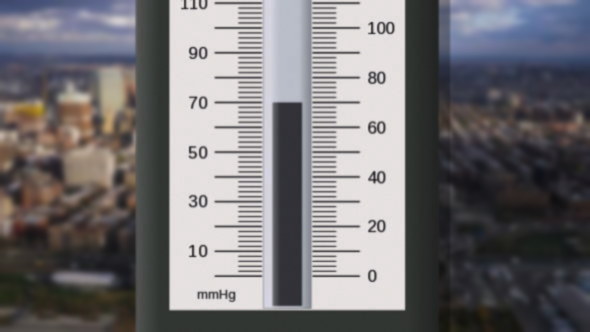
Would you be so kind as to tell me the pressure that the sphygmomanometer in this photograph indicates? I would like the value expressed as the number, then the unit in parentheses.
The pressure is 70 (mmHg)
